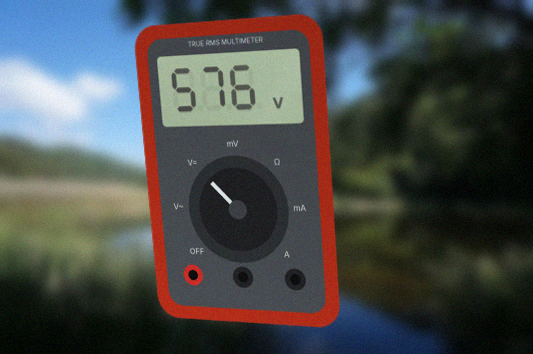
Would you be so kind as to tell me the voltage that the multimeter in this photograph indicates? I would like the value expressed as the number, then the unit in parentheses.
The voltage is 576 (V)
